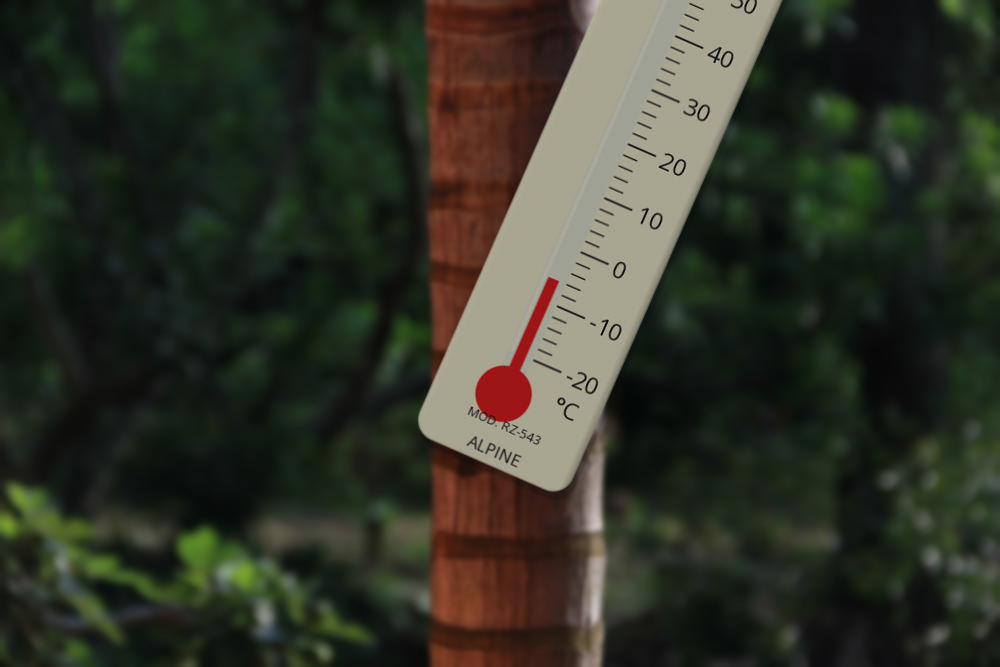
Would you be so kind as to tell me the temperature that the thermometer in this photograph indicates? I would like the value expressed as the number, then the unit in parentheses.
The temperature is -6 (°C)
